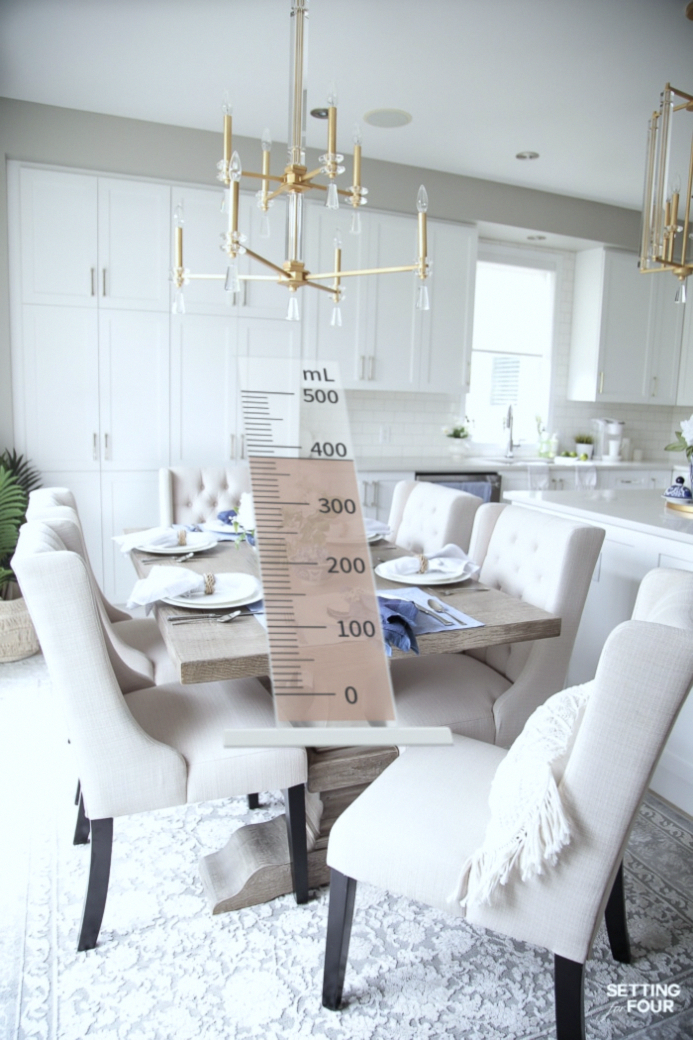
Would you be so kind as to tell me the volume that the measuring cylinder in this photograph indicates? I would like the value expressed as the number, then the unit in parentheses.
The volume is 380 (mL)
